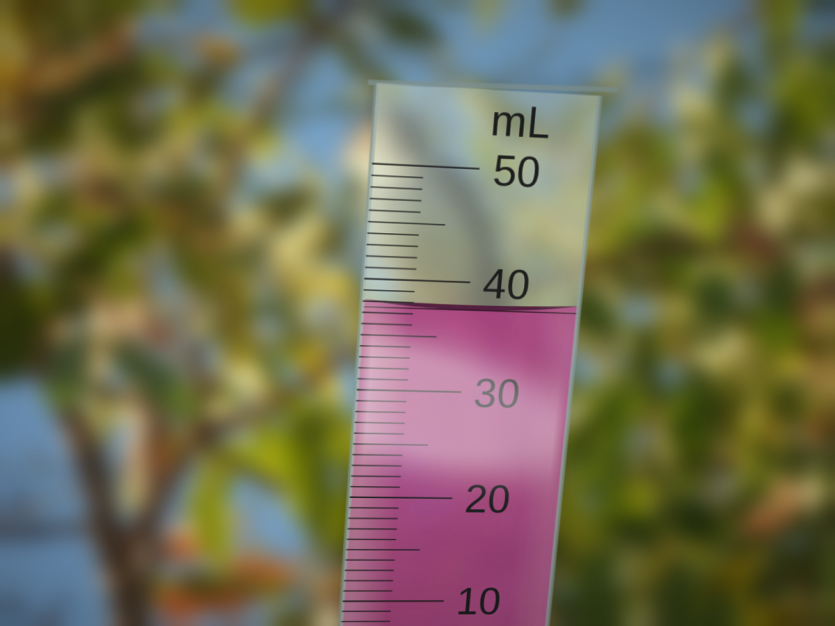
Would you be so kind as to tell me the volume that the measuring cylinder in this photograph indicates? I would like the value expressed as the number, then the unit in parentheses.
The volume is 37.5 (mL)
